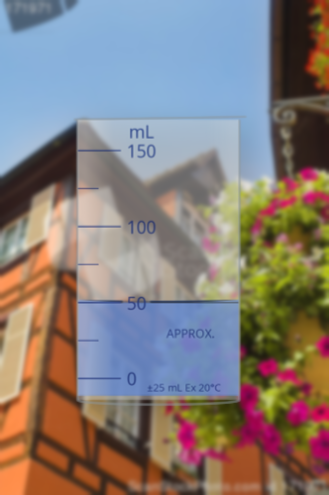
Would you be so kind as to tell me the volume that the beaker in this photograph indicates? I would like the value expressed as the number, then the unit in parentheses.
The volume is 50 (mL)
